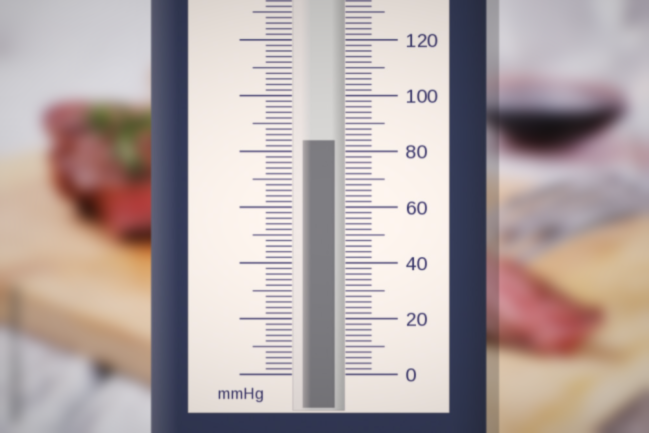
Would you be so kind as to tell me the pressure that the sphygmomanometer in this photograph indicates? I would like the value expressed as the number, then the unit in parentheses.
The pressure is 84 (mmHg)
